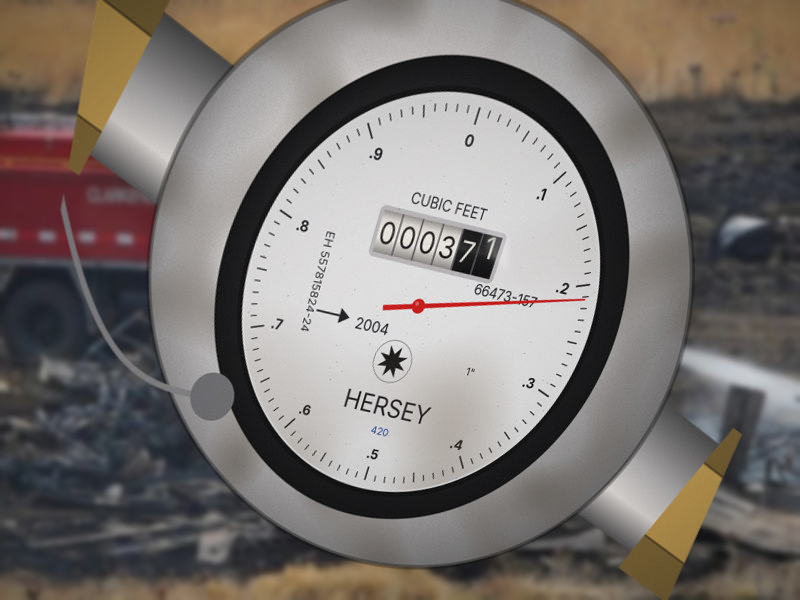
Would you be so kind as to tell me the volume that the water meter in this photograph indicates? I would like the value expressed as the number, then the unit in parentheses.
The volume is 371.21 (ft³)
